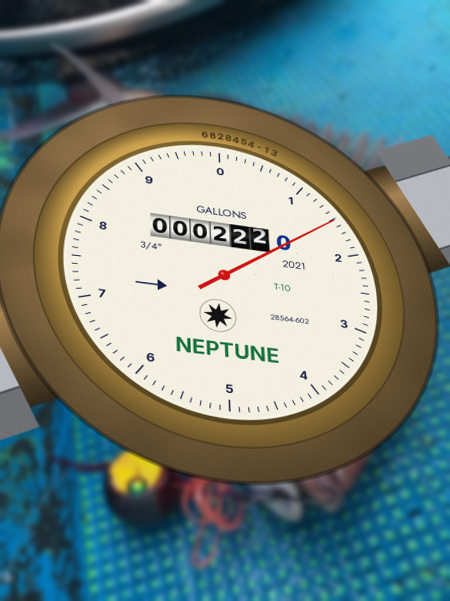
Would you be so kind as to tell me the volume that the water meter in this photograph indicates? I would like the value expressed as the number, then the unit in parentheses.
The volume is 2221.5 (gal)
